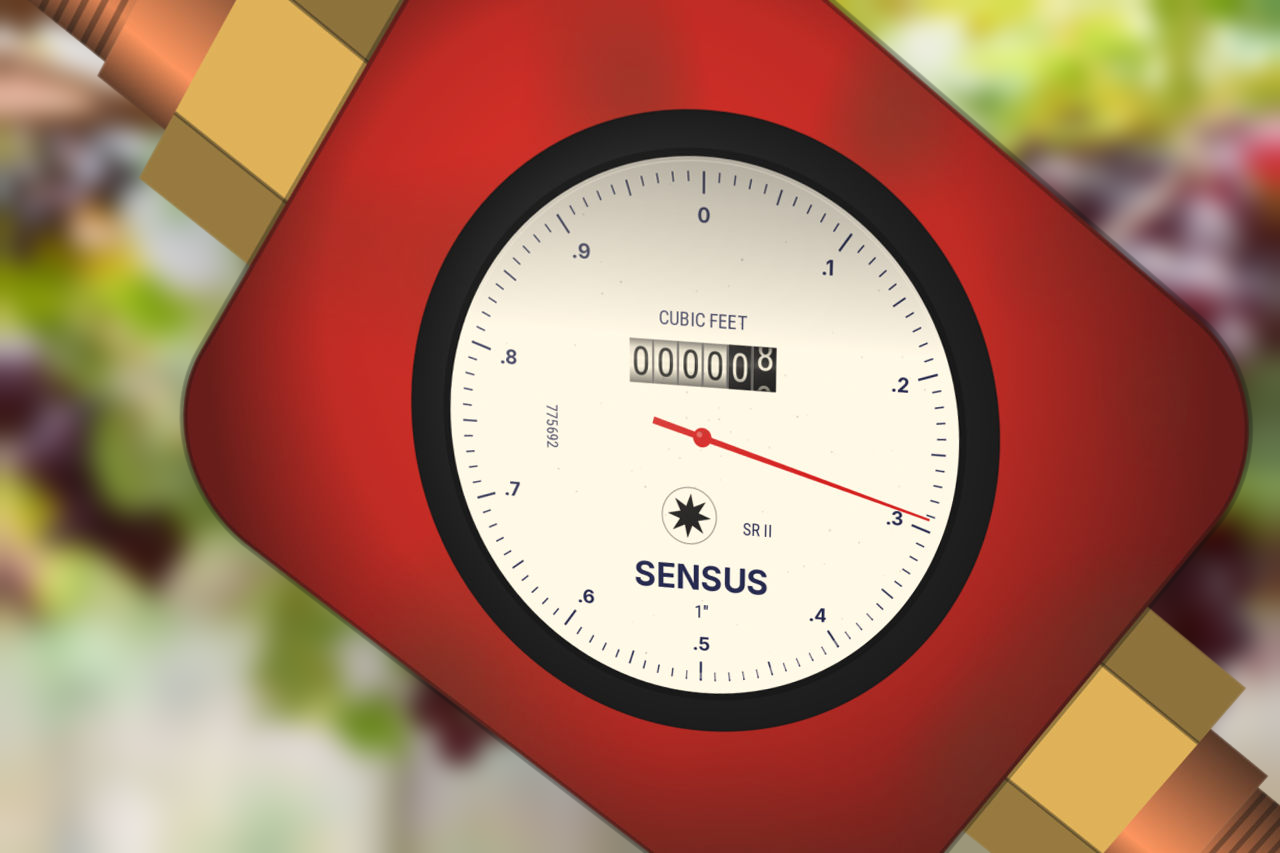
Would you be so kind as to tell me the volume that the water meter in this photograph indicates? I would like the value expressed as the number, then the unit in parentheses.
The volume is 8.29 (ft³)
